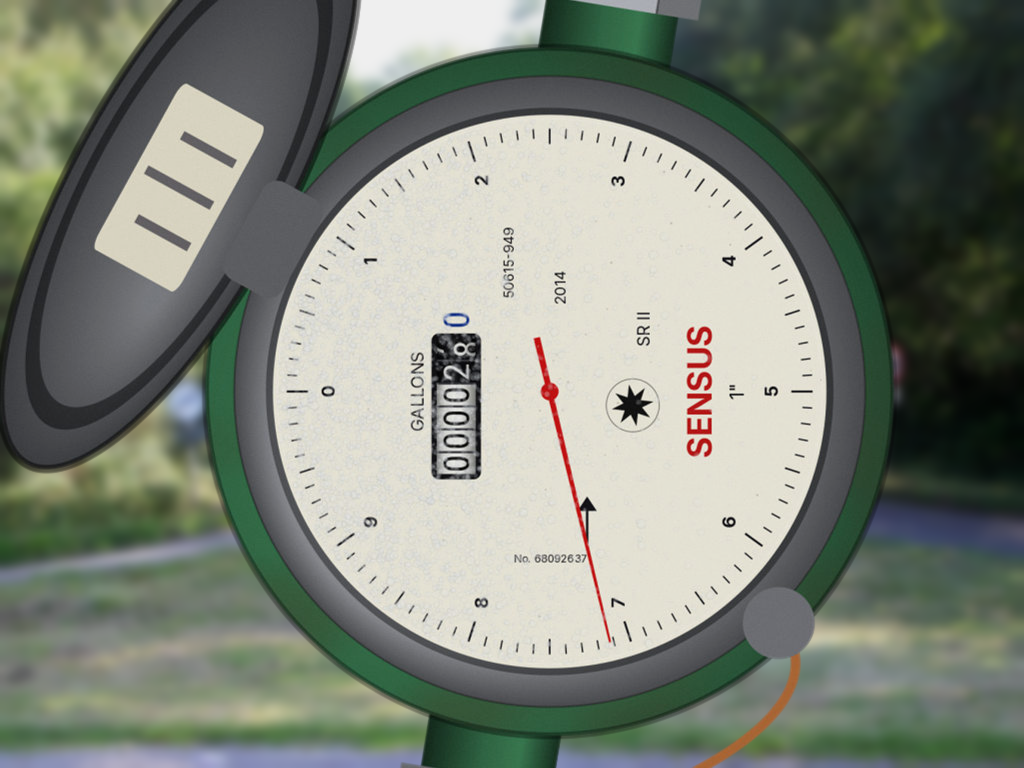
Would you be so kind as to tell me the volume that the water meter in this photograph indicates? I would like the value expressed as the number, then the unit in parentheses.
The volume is 277.1 (gal)
